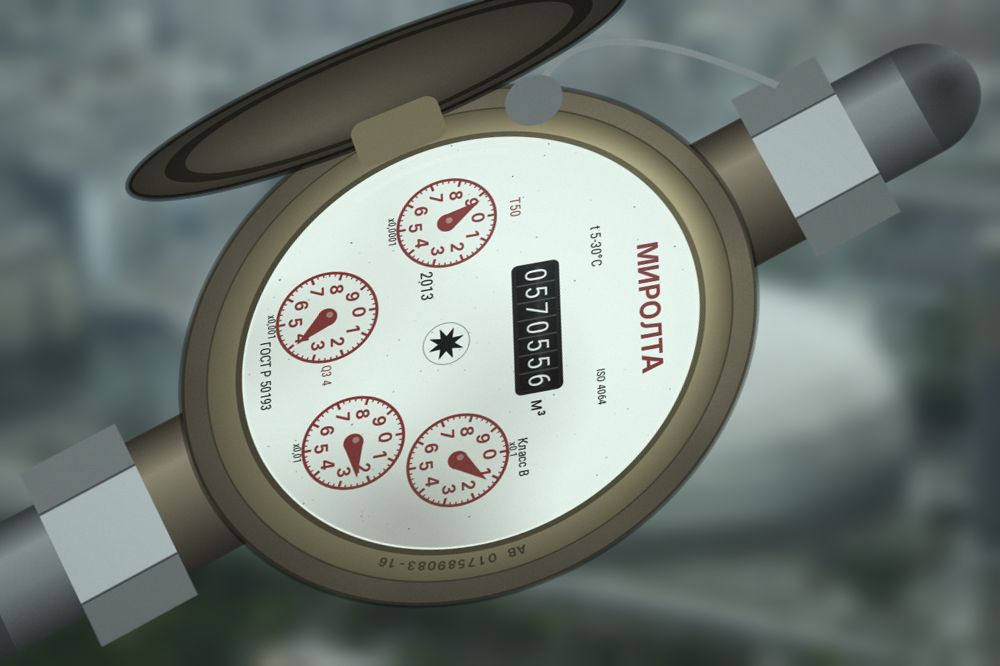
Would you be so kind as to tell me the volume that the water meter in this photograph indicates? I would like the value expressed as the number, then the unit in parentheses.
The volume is 570556.1239 (m³)
